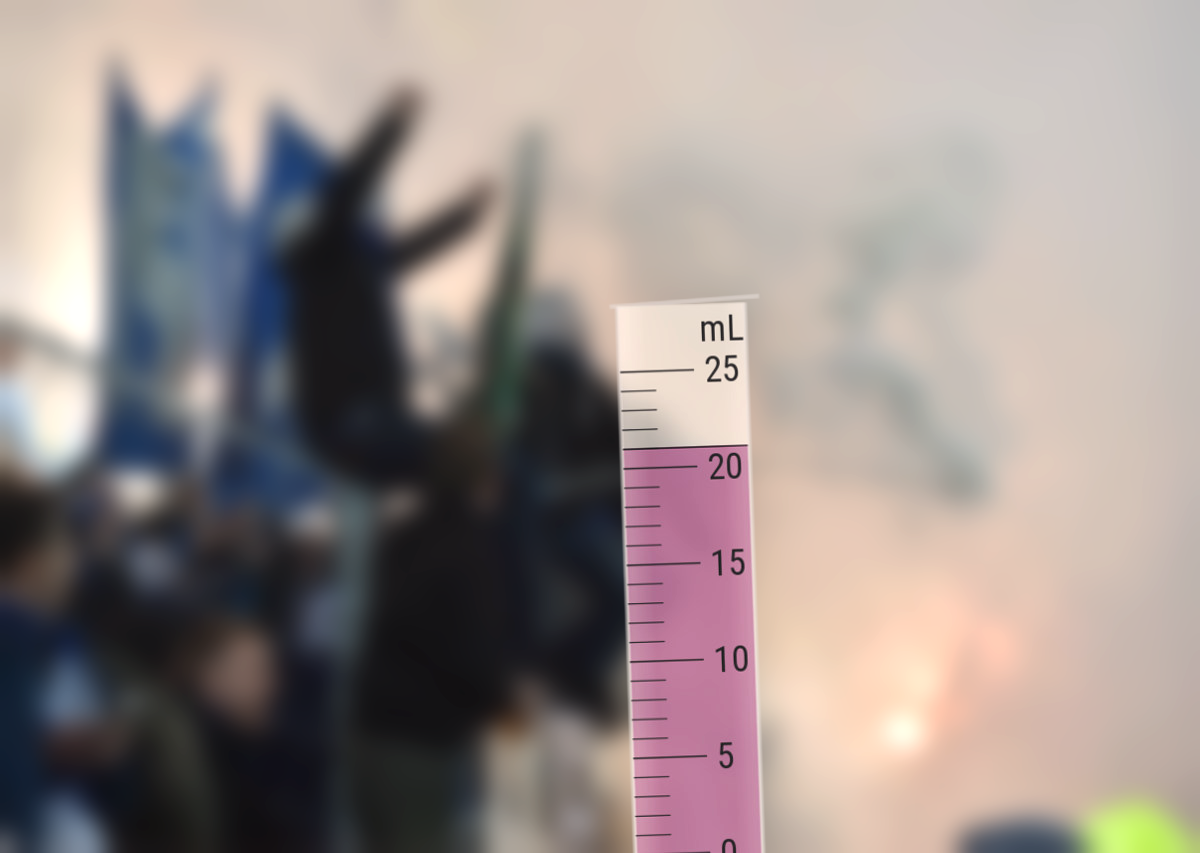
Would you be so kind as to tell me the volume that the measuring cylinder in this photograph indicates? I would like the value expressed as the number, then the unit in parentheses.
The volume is 21 (mL)
